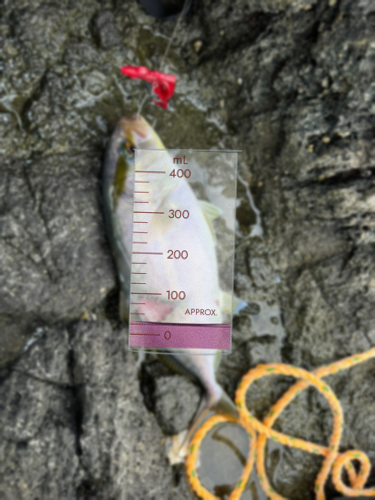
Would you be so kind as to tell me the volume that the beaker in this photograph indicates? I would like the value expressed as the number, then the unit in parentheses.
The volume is 25 (mL)
